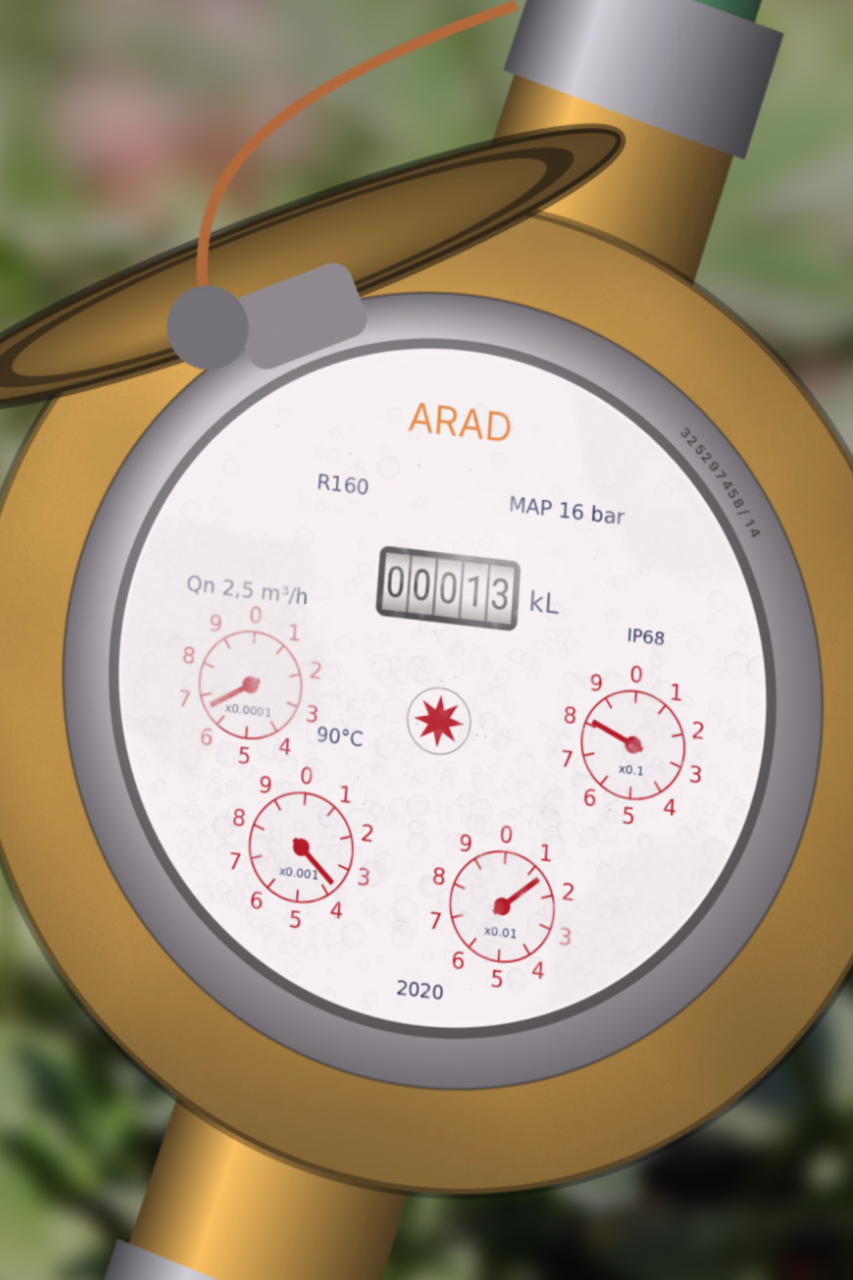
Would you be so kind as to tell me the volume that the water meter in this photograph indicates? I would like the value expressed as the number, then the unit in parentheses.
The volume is 13.8136 (kL)
